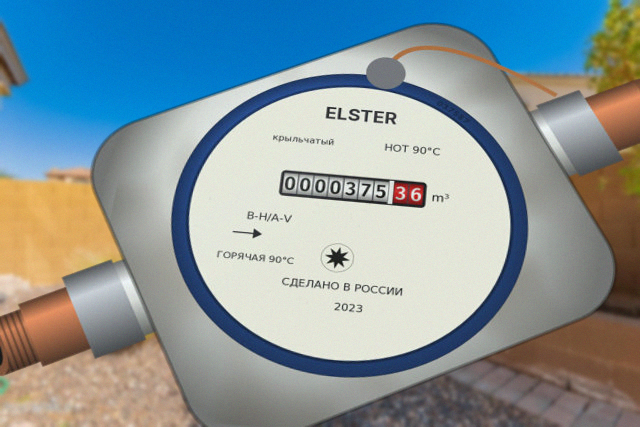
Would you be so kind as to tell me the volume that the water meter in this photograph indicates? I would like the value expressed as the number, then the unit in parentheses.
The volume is 375.36 (m³)
